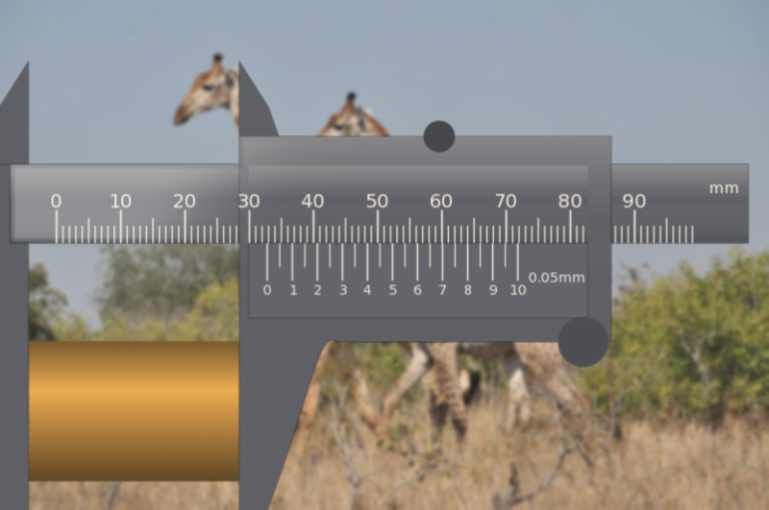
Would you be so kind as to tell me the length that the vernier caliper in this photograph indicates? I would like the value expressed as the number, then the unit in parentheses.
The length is 32.8 (mm)
